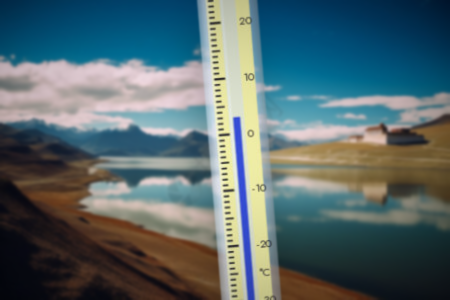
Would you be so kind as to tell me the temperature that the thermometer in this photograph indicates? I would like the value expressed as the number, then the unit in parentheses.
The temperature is 3 (°C)
